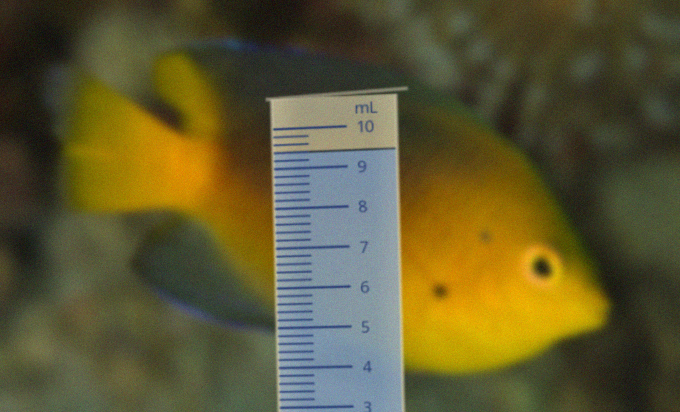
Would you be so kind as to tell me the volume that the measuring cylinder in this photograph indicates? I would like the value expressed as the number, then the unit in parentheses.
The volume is 9.4 (mL)
